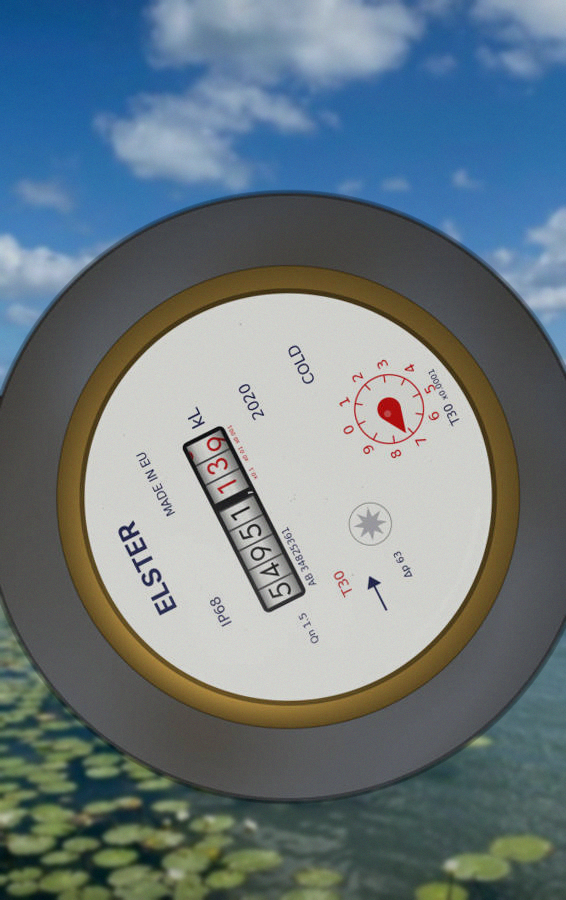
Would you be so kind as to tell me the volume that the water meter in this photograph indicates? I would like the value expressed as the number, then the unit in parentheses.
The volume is 54951.1387 (kL)
